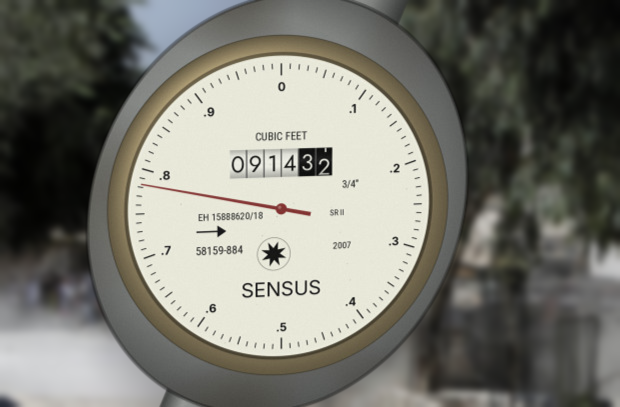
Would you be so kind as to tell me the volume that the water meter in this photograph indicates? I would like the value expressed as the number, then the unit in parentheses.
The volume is 91431.78 (ft³)
